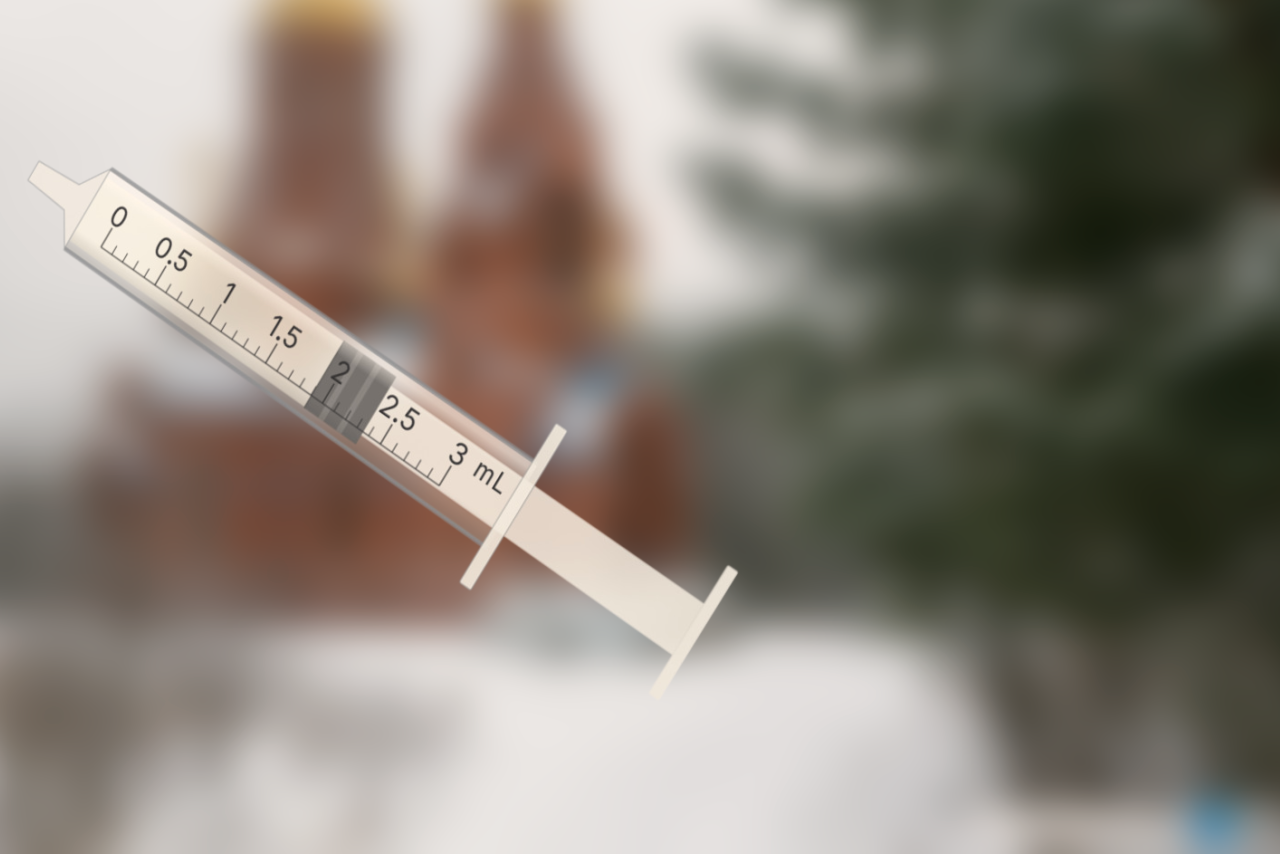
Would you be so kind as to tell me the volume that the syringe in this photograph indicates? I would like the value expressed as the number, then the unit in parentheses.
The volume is 1.9 (mL)
